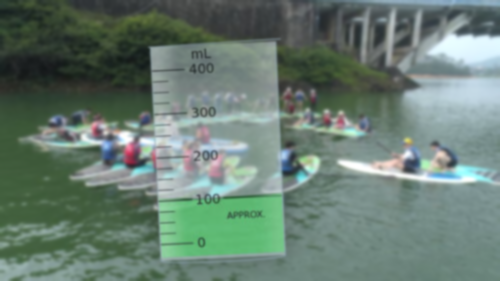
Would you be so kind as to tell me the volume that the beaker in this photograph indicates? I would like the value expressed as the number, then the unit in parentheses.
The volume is 100 (mL)
